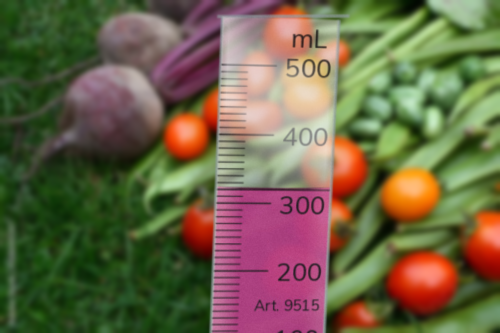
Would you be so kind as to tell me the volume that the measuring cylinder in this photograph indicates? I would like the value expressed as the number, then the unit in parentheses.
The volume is 320 (mL)
